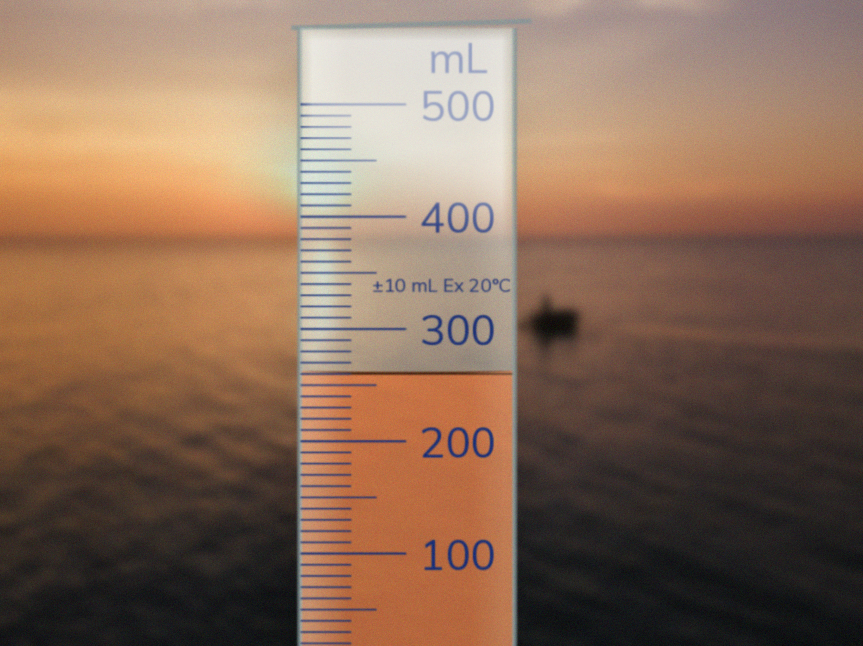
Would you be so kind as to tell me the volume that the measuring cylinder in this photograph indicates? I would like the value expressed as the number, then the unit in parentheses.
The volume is 260 (mL)
